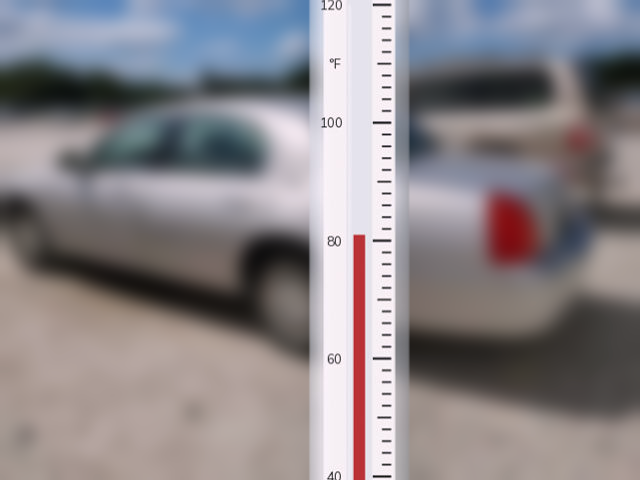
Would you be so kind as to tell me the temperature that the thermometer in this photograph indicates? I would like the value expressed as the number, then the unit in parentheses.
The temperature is 81 (°F)
